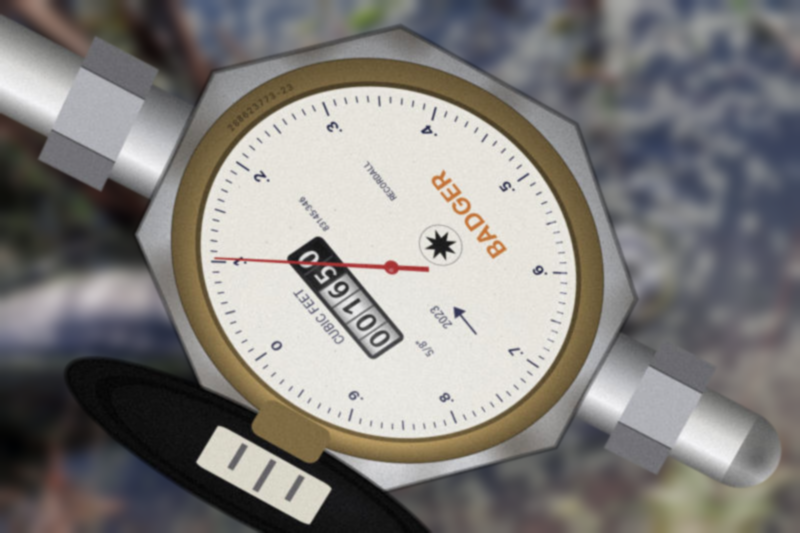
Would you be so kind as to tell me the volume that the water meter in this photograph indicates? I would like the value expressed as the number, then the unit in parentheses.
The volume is 1650.10 (ft³)
